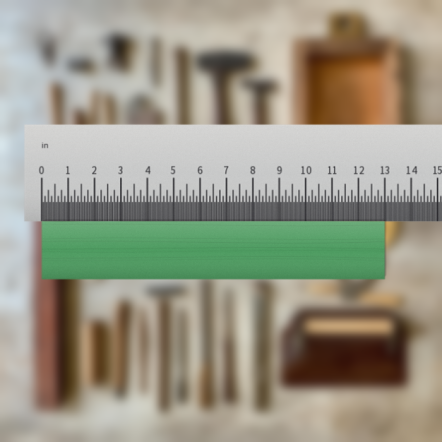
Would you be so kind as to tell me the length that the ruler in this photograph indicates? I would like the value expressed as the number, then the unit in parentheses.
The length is 13 (in)
